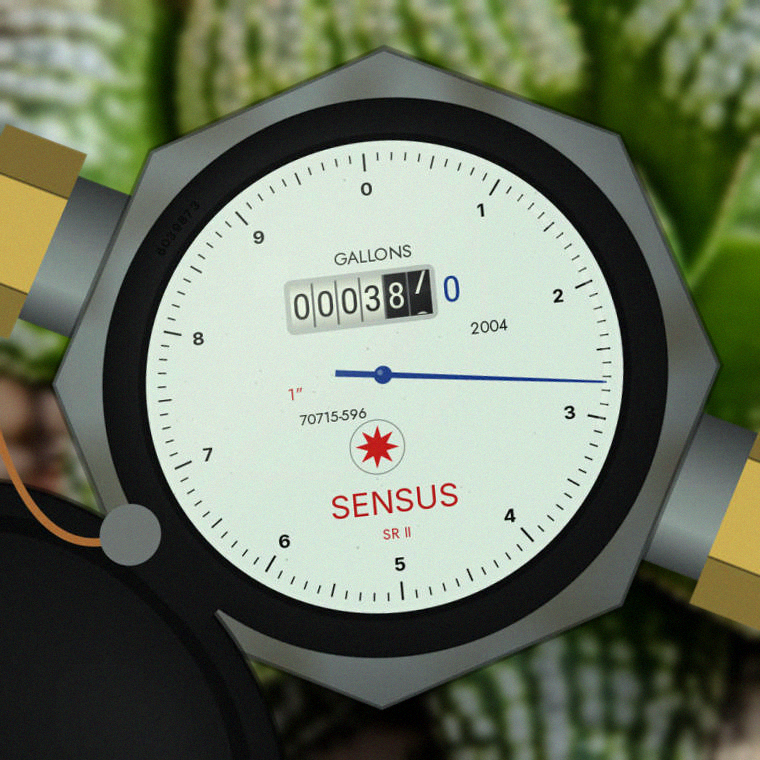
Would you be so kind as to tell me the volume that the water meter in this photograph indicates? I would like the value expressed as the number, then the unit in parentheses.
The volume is 3872.7 (gal)
